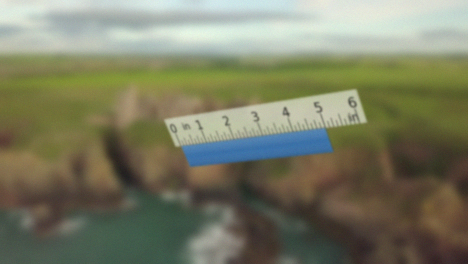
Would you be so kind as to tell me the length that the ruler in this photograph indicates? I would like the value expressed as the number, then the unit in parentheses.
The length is 5 (in)
